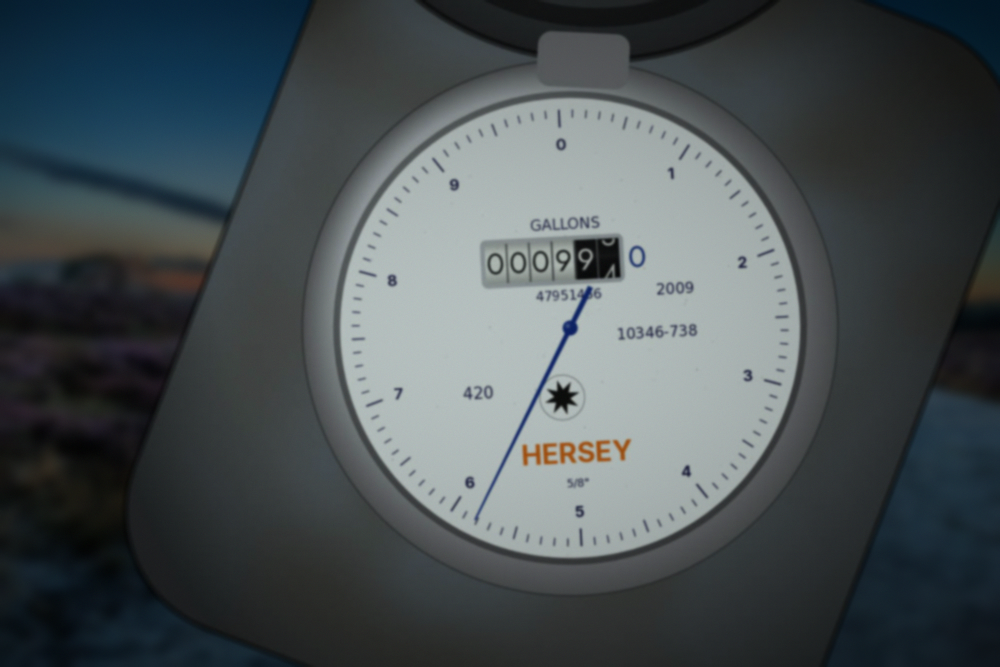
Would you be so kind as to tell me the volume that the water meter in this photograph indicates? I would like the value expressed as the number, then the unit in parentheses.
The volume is 9935.8 (gal)
